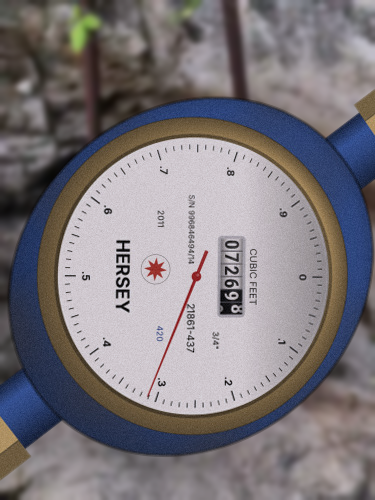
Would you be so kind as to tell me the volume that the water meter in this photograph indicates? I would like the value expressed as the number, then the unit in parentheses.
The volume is 72698.31 (ft³)
